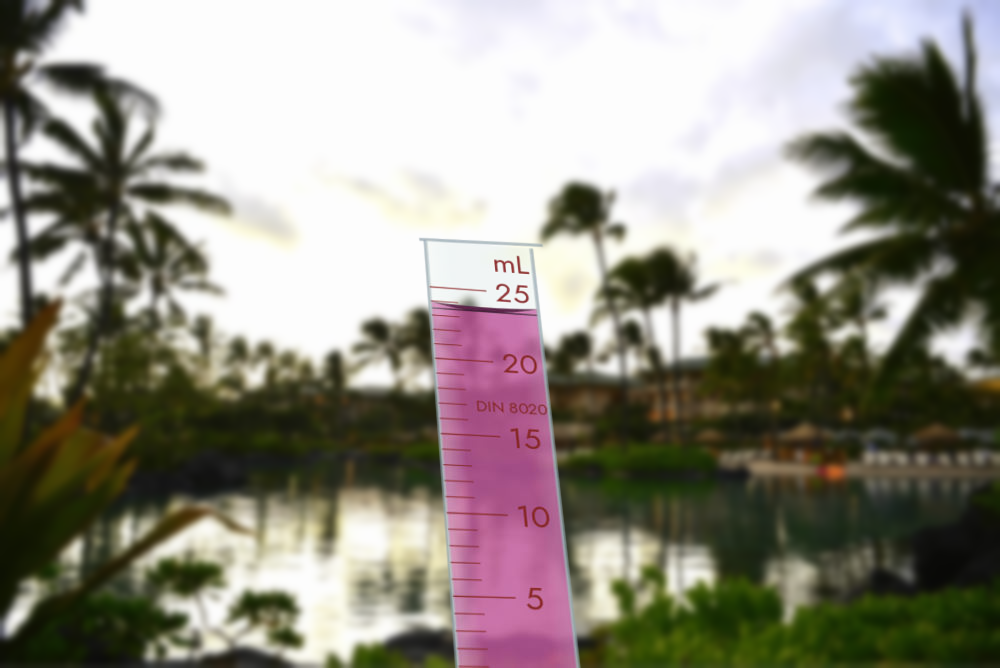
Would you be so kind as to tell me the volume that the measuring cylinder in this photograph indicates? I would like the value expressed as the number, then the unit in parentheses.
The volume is 23.5 (mL)
